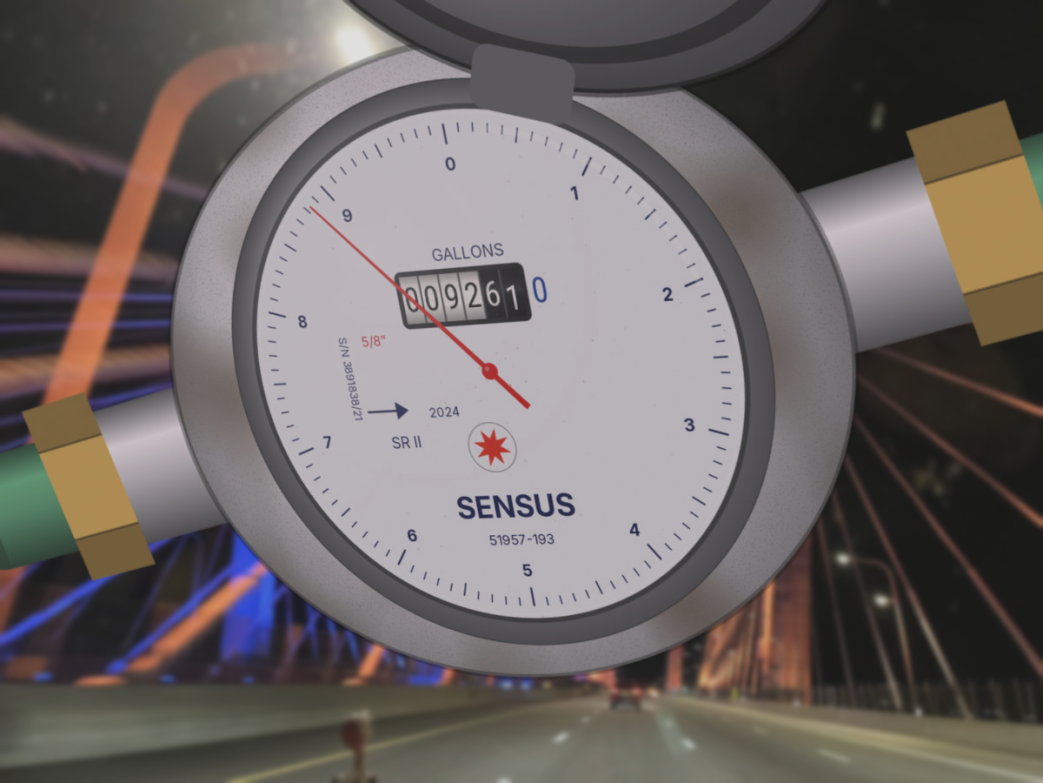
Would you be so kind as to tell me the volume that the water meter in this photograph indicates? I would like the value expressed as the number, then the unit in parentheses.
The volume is 92608.8 (gal)
